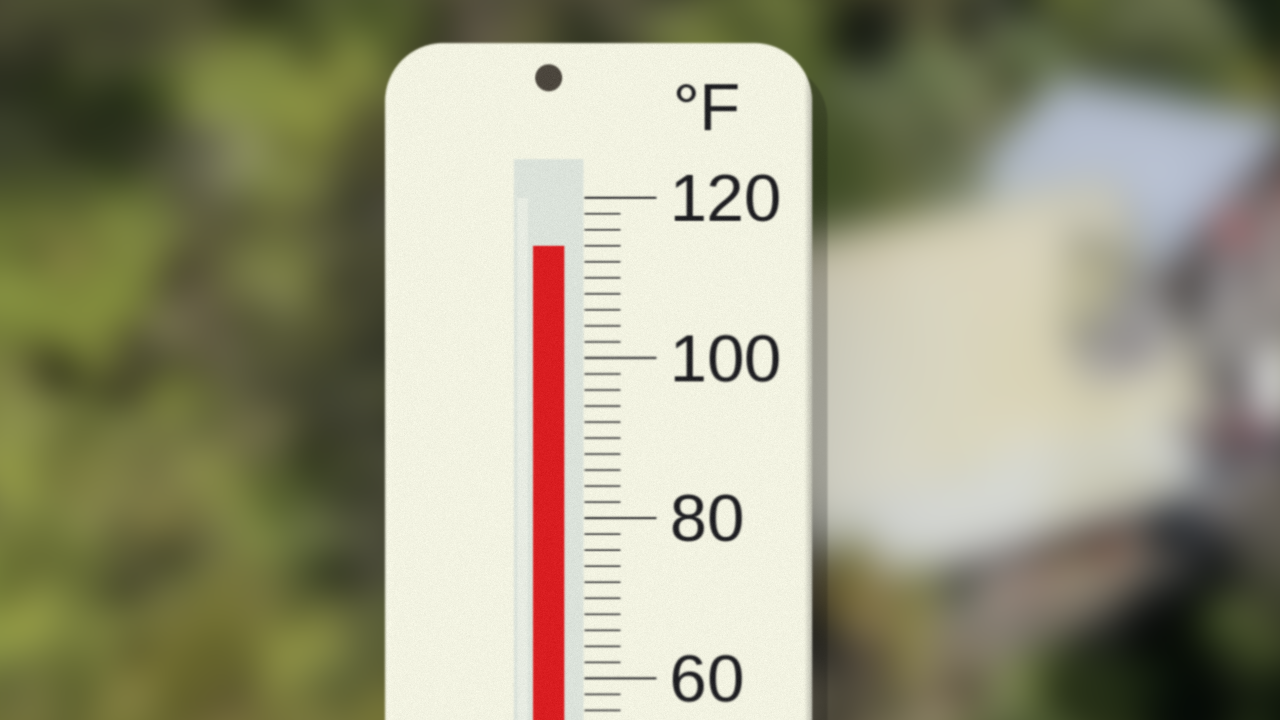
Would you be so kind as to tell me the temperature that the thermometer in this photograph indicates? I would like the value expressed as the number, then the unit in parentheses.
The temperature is 114 (°F)
